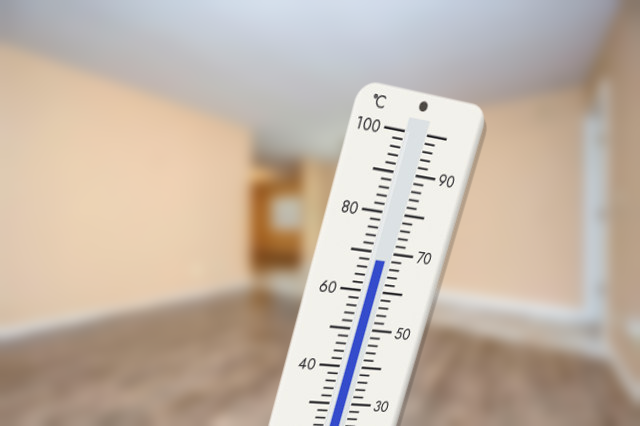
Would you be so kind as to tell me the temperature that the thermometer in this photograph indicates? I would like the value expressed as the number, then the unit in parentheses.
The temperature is 68 (°C)
